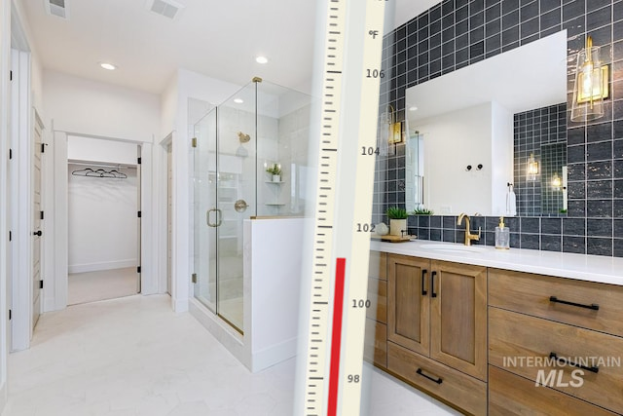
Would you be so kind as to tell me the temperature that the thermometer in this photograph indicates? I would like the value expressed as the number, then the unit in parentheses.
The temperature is 101.2 (°F)
